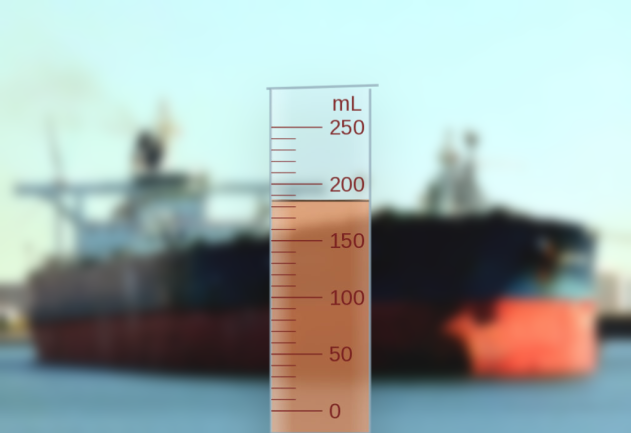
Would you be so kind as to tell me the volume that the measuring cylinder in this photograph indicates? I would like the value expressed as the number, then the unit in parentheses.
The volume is 185 (mL)
